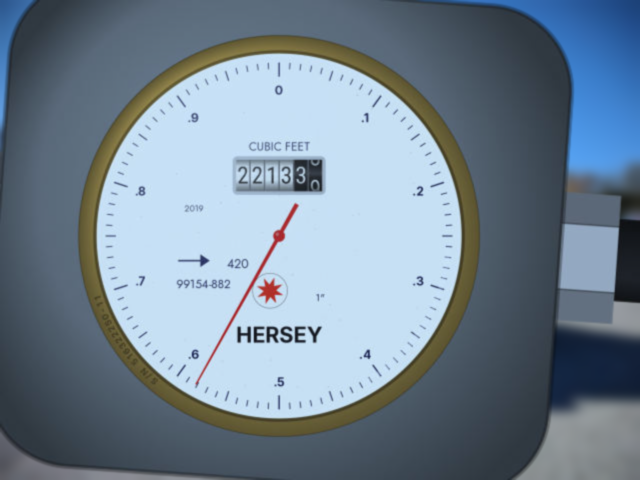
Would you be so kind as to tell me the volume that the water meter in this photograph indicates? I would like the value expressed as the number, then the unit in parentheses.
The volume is 221338.58 (ft³)
